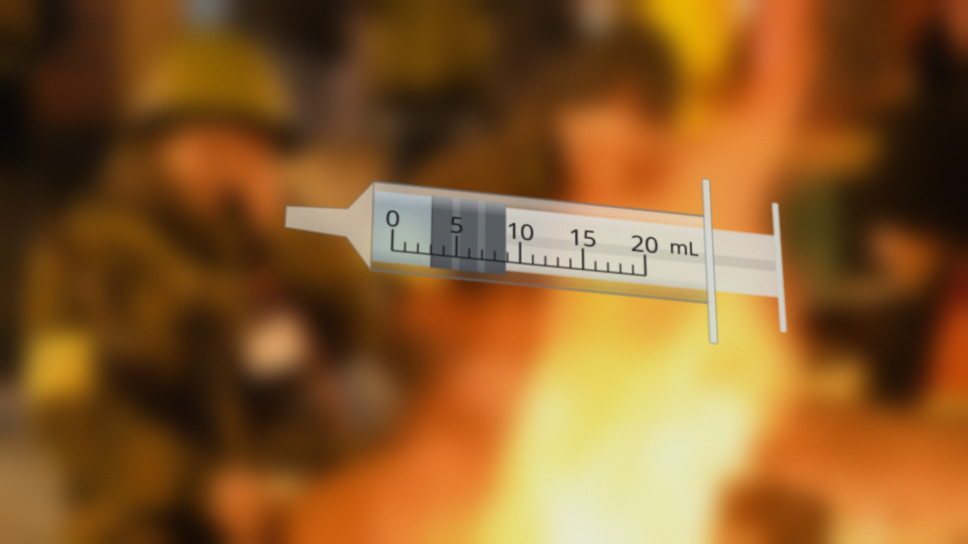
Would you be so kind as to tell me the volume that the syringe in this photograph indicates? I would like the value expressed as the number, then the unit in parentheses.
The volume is 3 (mL)
